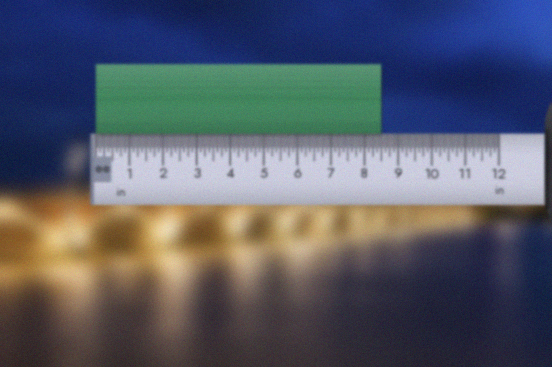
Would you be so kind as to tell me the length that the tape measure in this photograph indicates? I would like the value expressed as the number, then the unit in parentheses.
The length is 8.5 (in)
